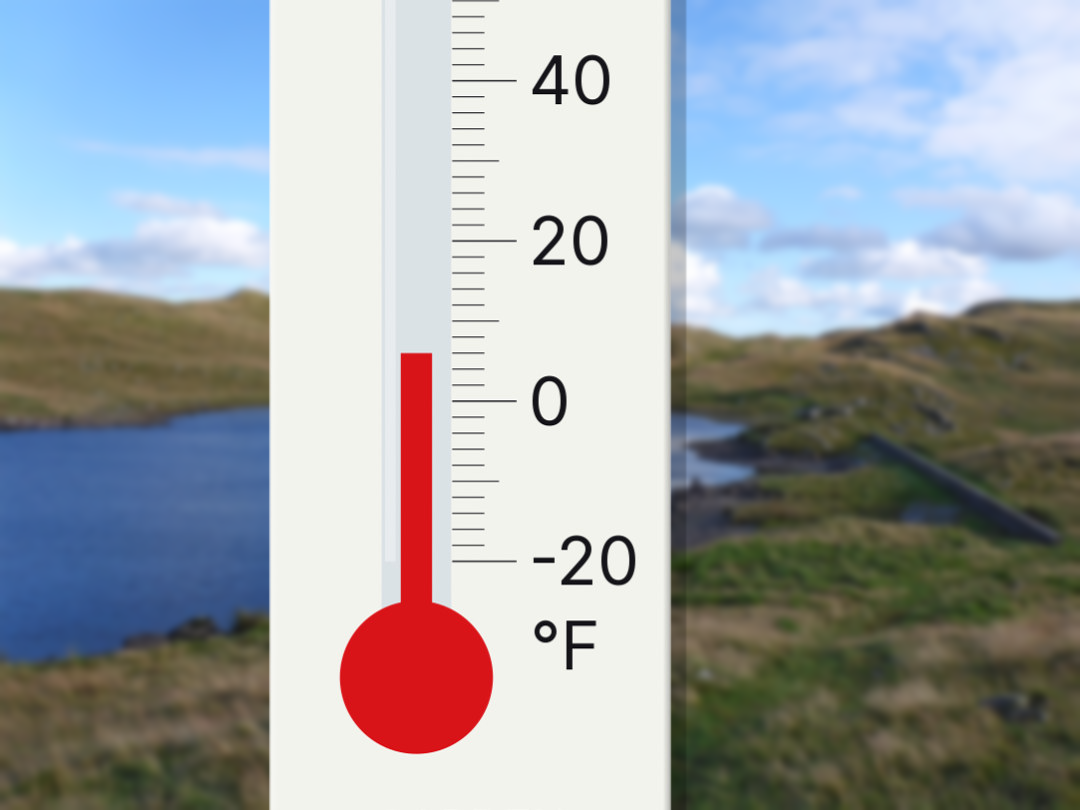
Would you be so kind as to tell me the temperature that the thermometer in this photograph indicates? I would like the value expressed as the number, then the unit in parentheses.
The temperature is 6 (°F)
